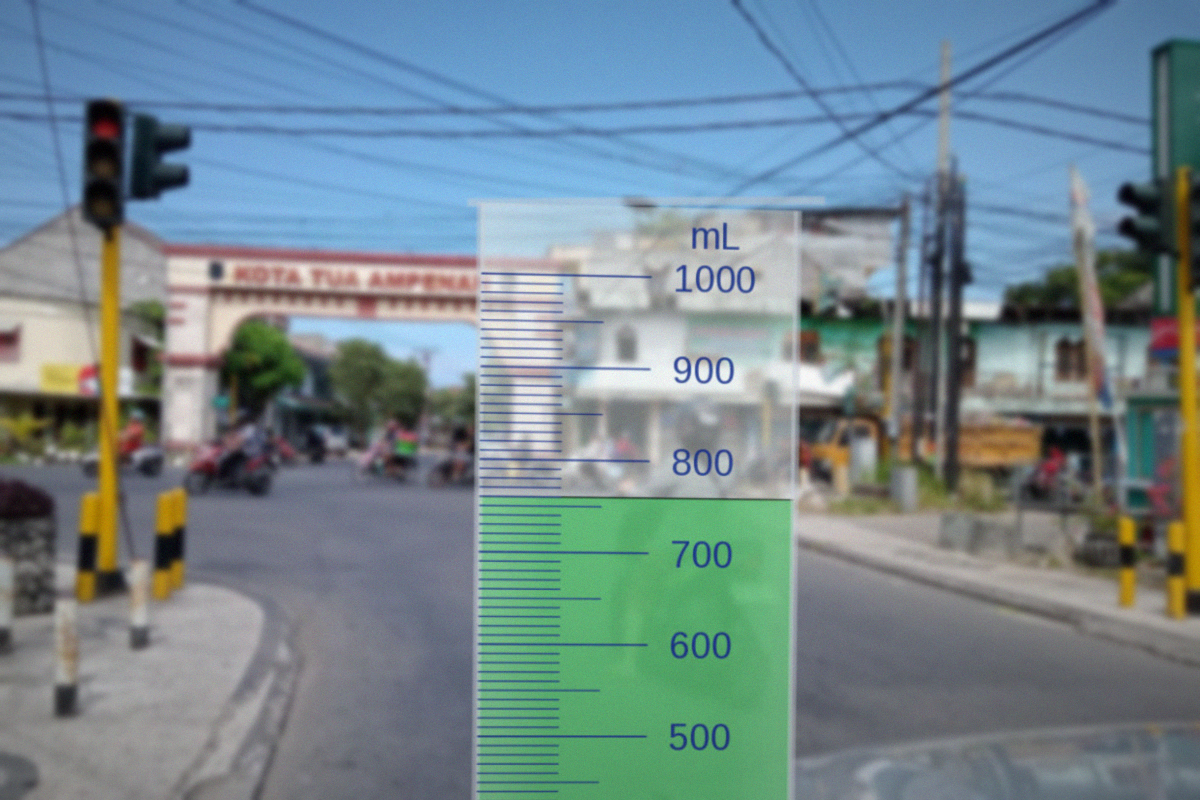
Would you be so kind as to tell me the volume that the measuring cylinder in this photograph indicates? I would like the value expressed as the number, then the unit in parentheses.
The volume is 760 (mL)
